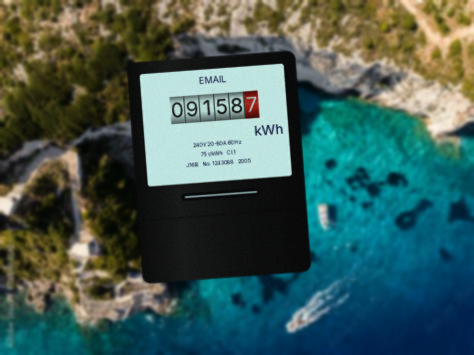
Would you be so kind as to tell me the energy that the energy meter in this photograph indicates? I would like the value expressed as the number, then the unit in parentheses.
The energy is 9158.7 (kWh)
